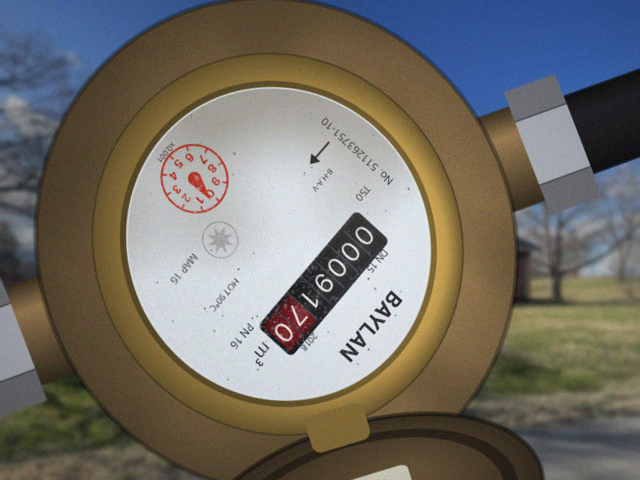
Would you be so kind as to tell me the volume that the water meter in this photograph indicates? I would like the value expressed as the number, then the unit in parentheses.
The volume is 91.700 (m³)
